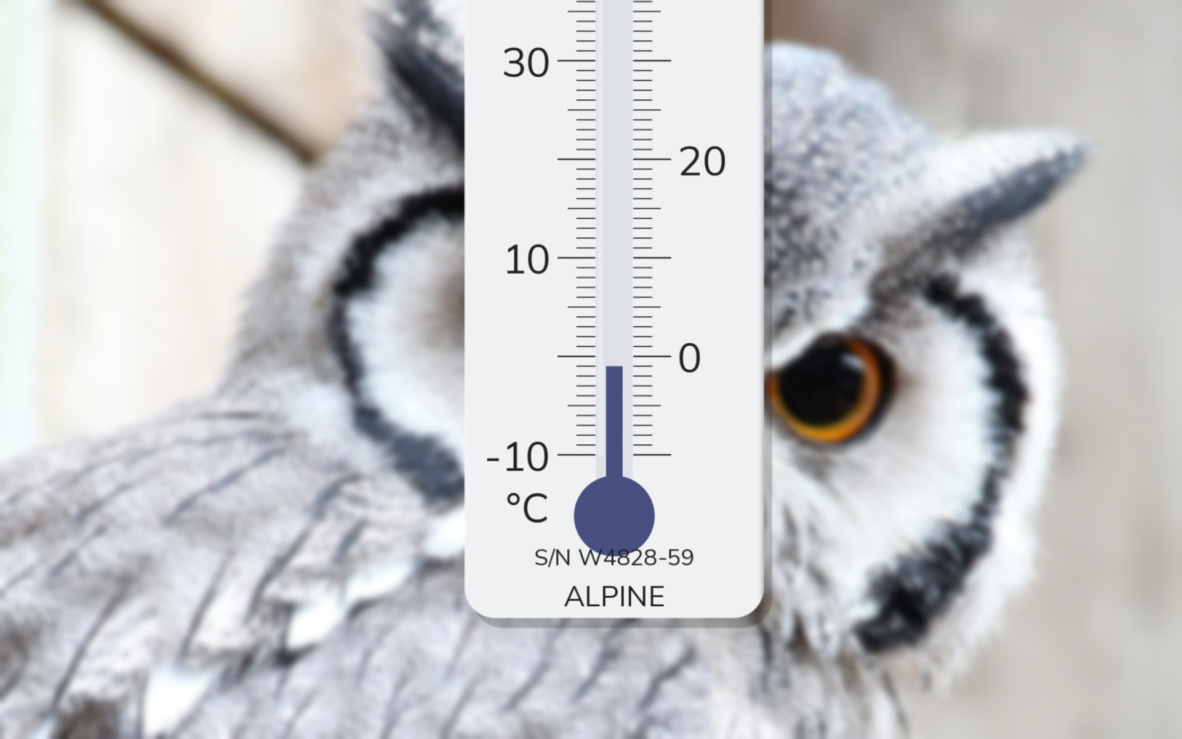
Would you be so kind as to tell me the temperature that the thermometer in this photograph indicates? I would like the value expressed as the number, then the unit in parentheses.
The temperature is -1 (°C)
